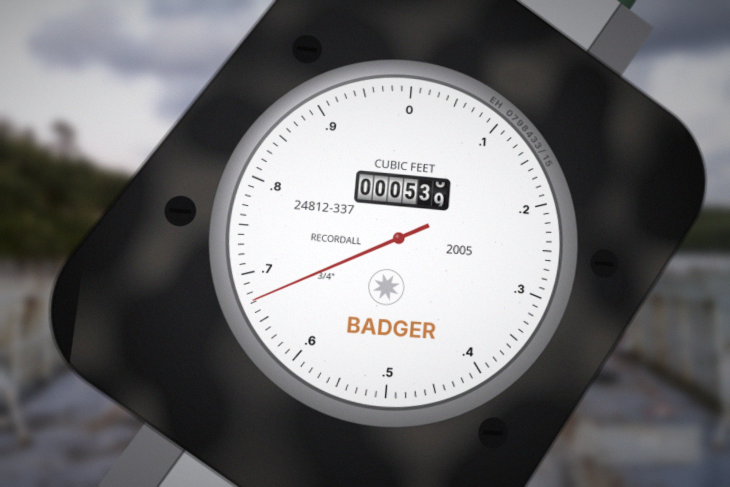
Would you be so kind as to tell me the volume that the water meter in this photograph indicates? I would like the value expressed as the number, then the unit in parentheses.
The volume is 538.67 (ft³)
